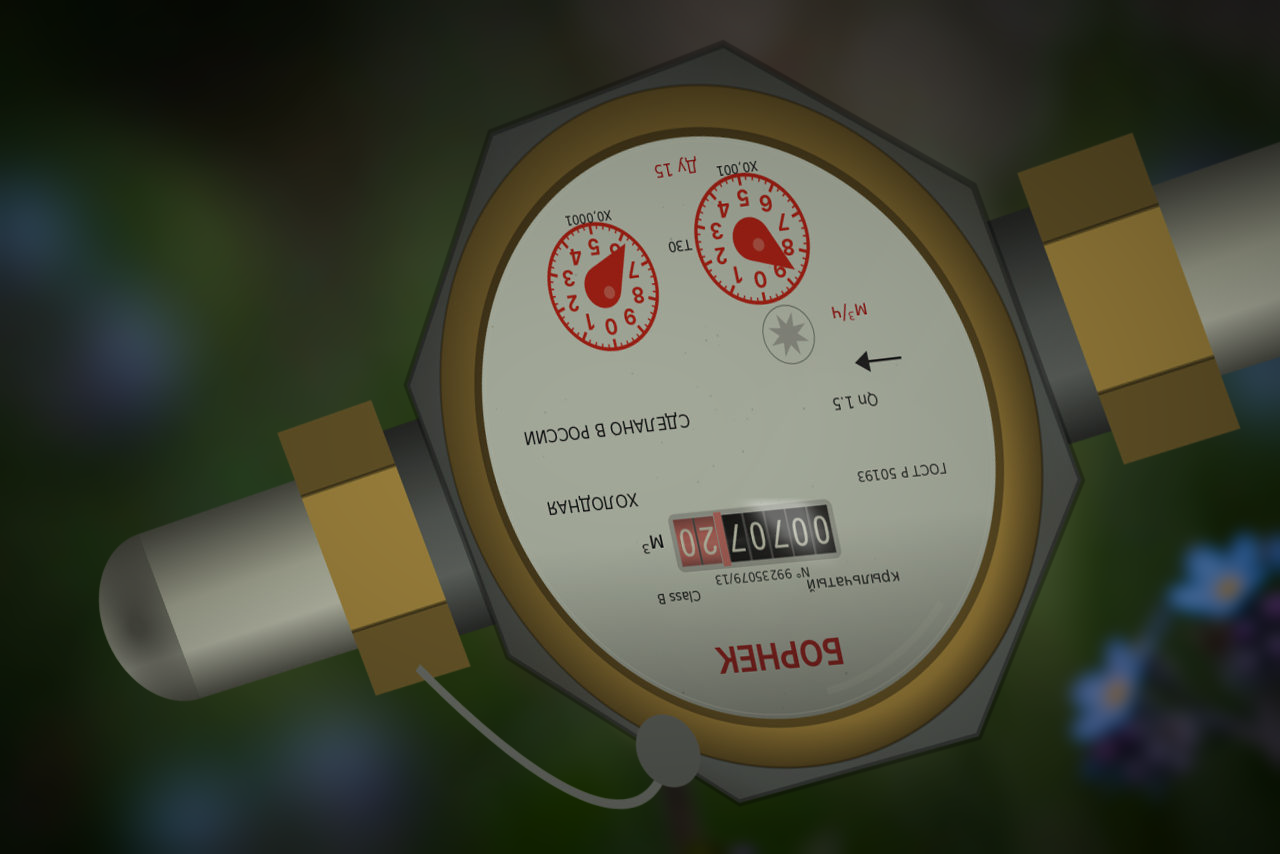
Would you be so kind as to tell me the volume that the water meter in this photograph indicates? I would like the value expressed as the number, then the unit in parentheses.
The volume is 707.2086 (m³)
